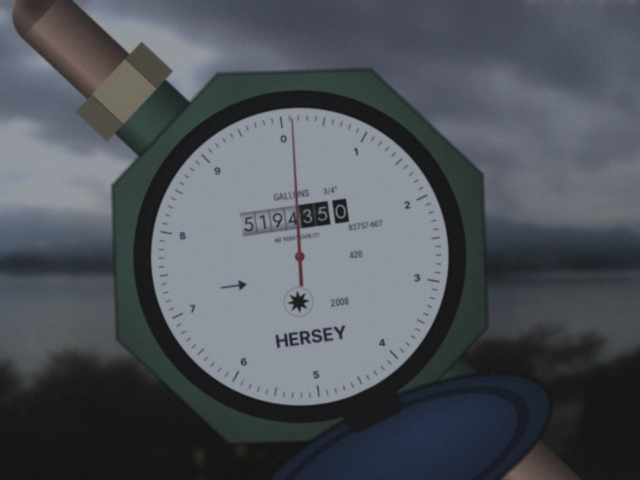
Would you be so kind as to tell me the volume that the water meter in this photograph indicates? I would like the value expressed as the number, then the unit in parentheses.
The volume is 5194350.1 (gal)
